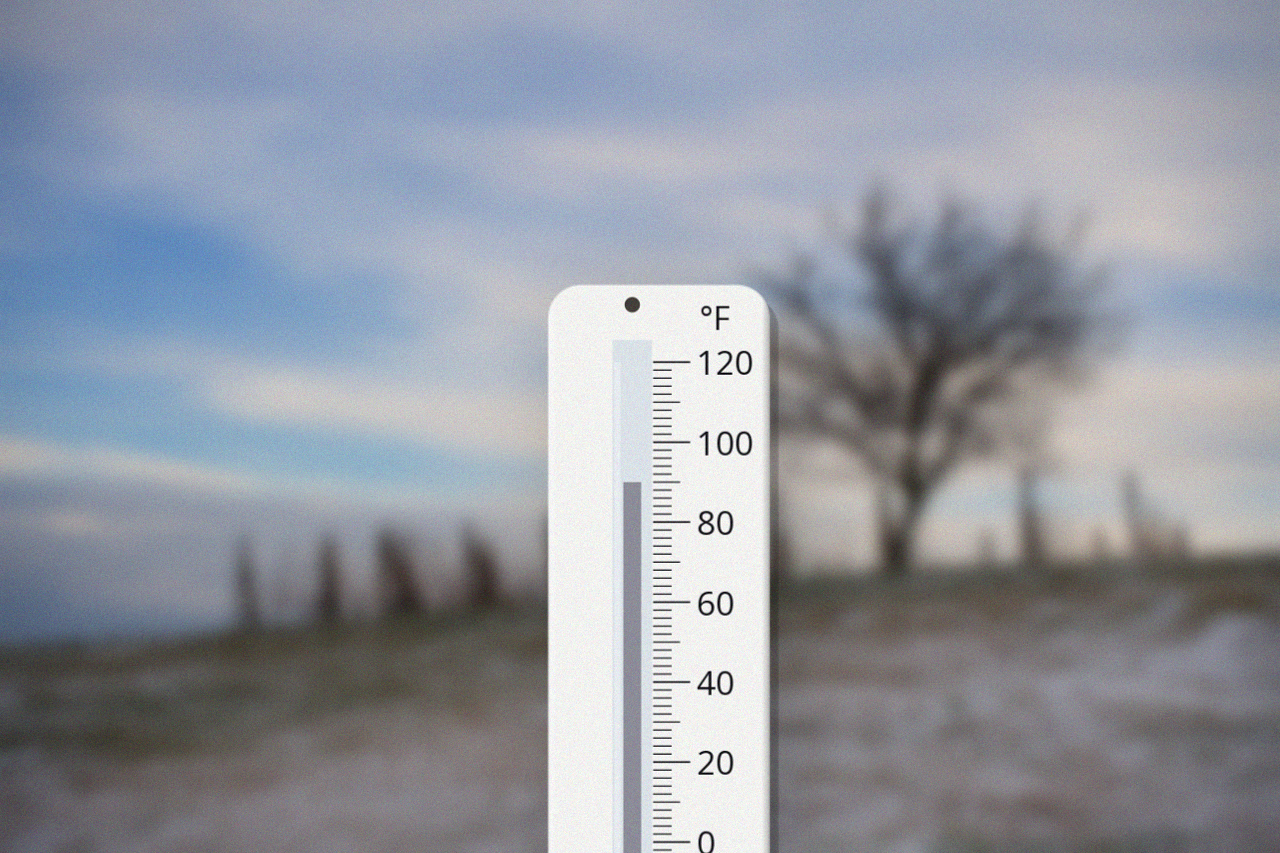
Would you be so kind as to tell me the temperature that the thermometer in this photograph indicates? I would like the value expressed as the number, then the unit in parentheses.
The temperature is 90 (°F)
